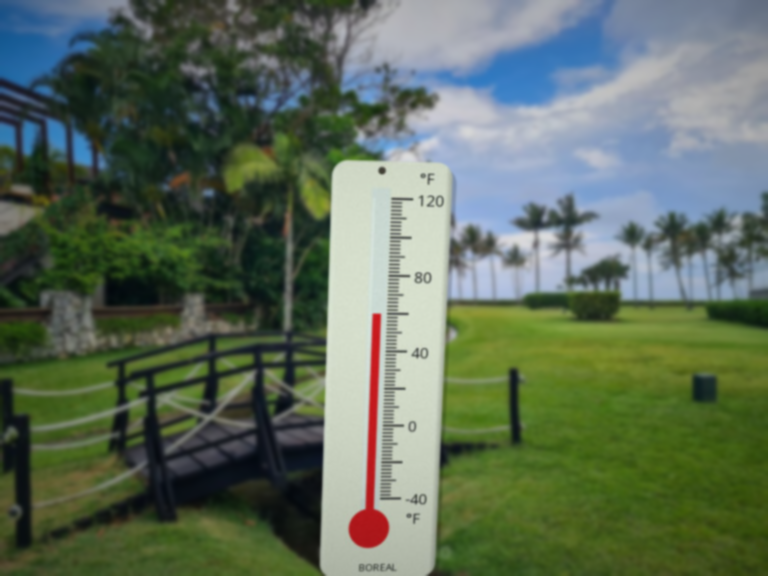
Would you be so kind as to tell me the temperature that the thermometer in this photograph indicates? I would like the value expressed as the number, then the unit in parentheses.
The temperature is 60 (°F)
